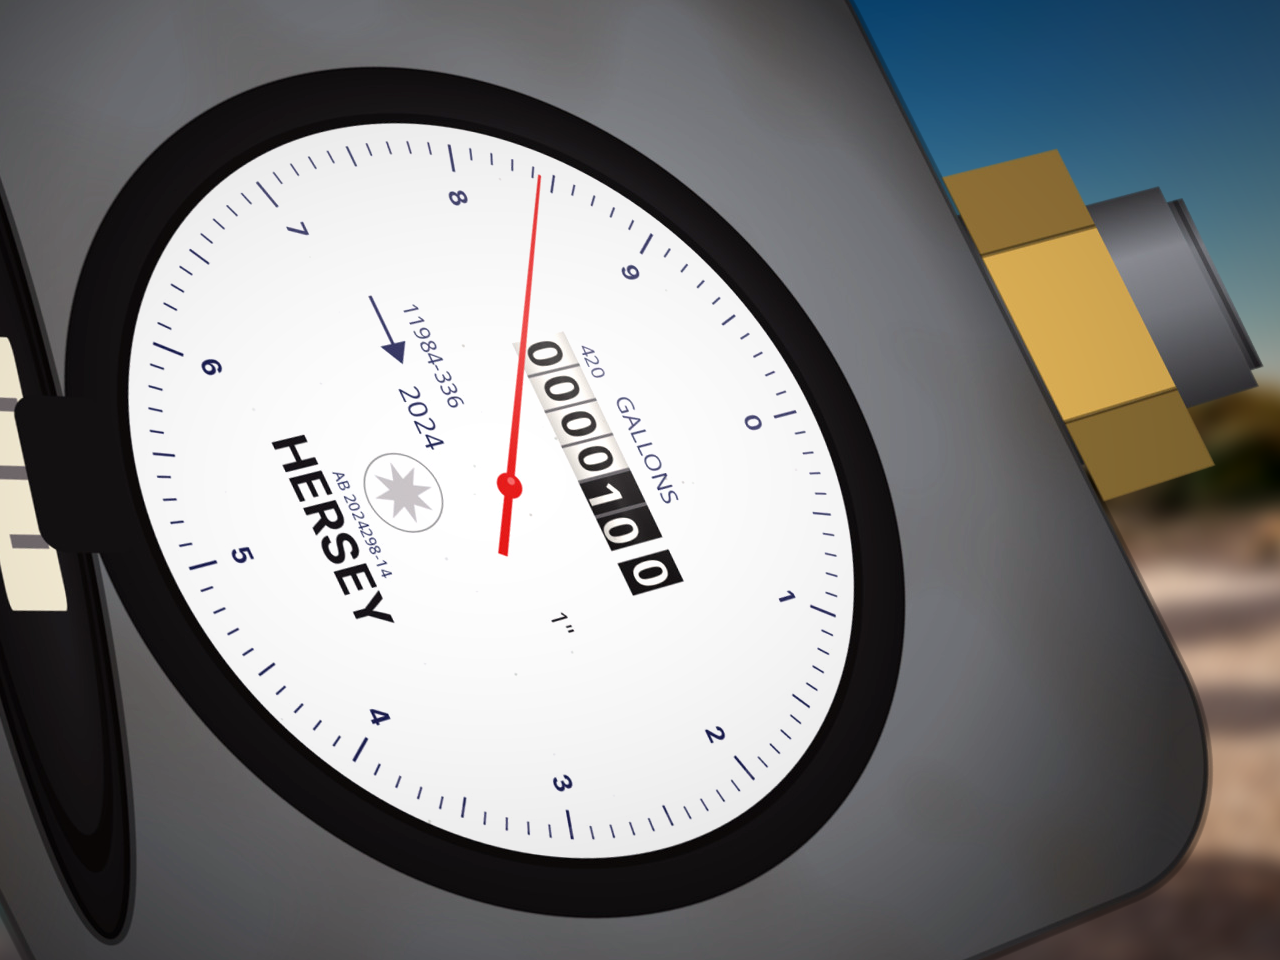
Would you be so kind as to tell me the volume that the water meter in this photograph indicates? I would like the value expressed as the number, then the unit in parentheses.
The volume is 98.4 (gal)
